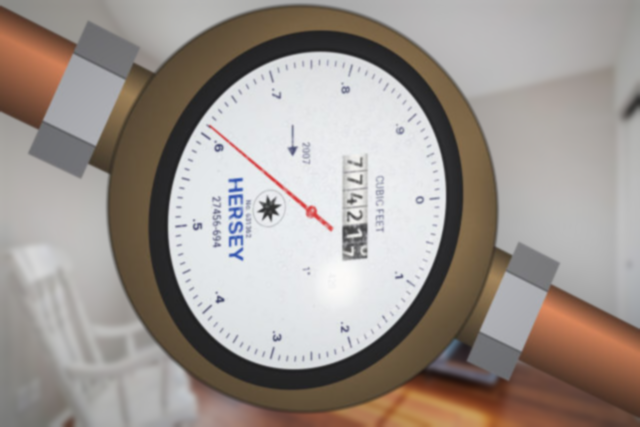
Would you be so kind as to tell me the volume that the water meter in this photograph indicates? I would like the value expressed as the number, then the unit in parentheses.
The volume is 774216.61 (ft³)
